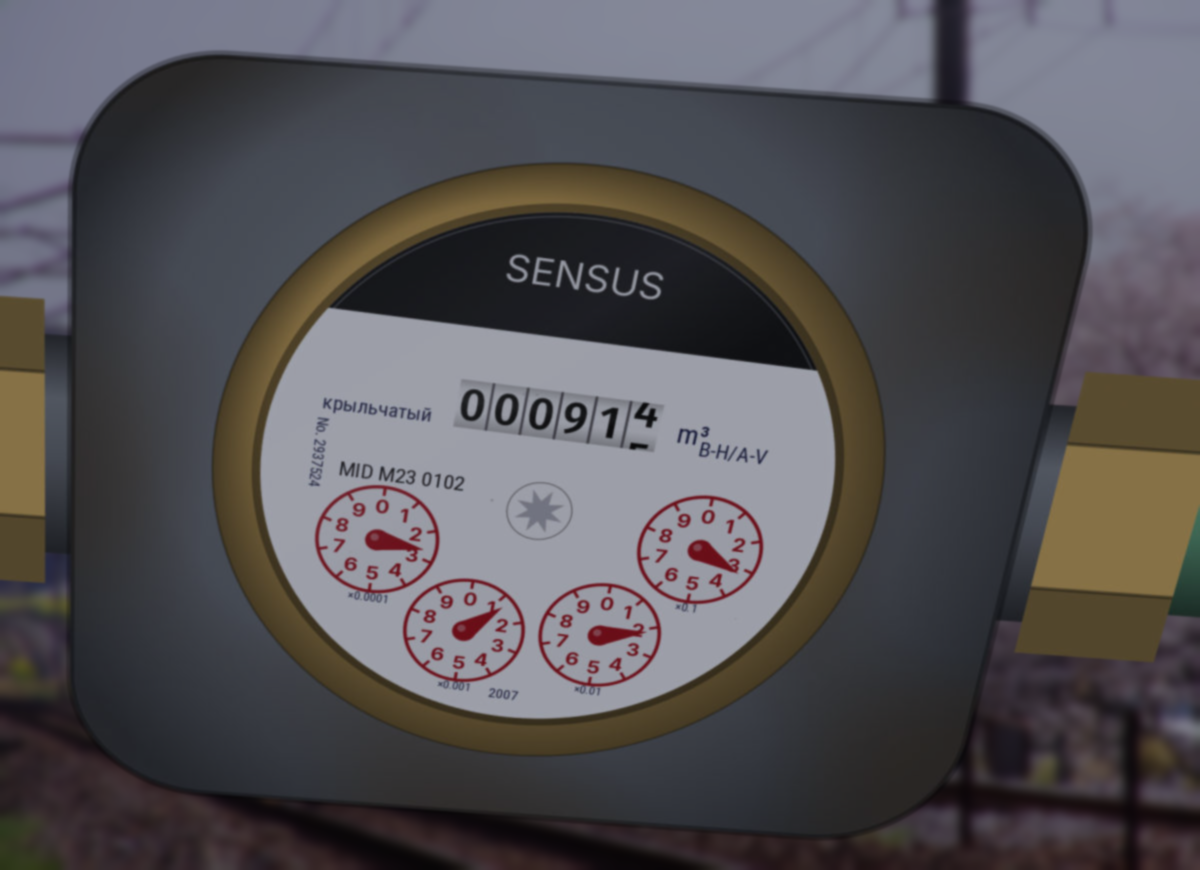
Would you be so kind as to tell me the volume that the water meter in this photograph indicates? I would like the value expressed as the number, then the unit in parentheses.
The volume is 914.3212 (m³)
